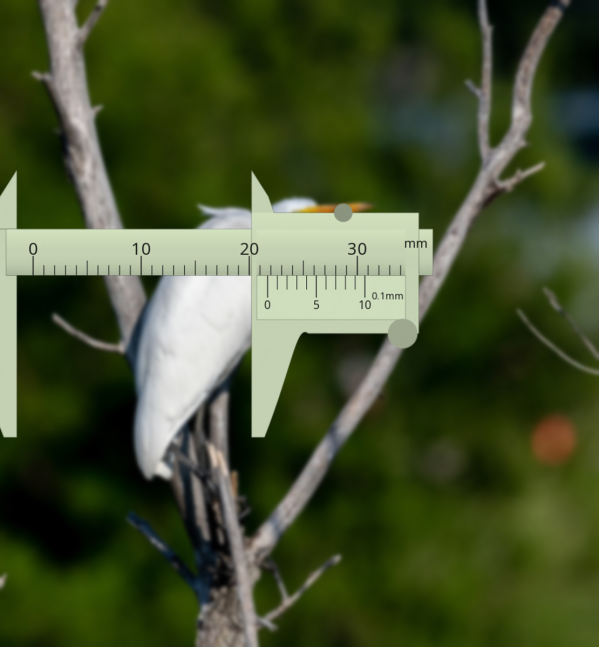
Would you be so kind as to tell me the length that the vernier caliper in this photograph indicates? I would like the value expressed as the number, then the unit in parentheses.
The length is 21.7 (mm)
